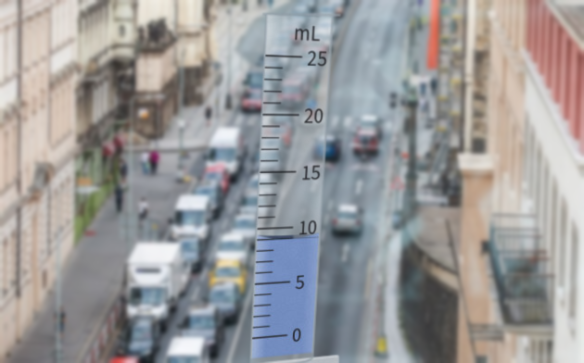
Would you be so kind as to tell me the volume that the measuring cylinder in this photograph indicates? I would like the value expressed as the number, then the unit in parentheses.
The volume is 9 (mL)
